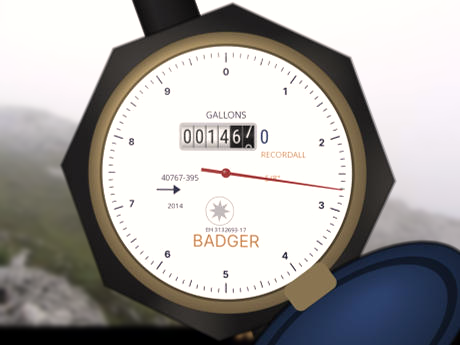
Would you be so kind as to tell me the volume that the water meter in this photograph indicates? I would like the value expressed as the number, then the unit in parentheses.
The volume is 14672.7 (gal)
